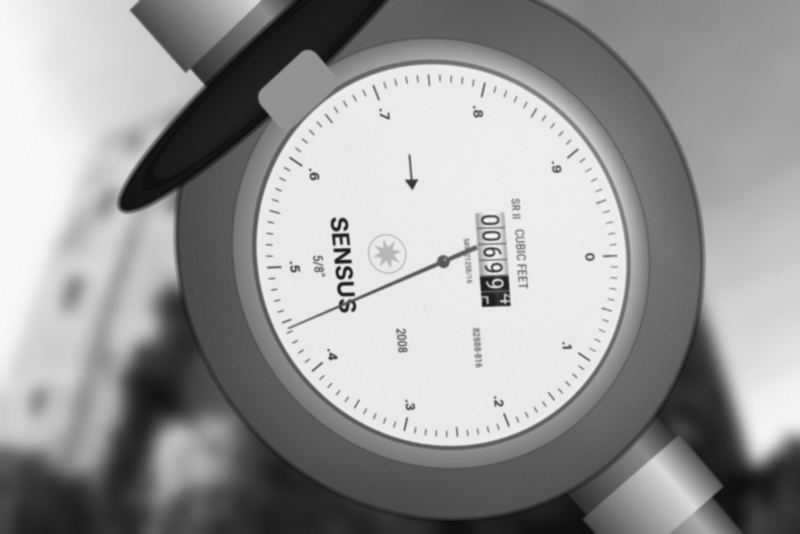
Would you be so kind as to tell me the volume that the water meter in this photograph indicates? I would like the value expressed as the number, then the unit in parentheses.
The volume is 6994.44 (ft³)
